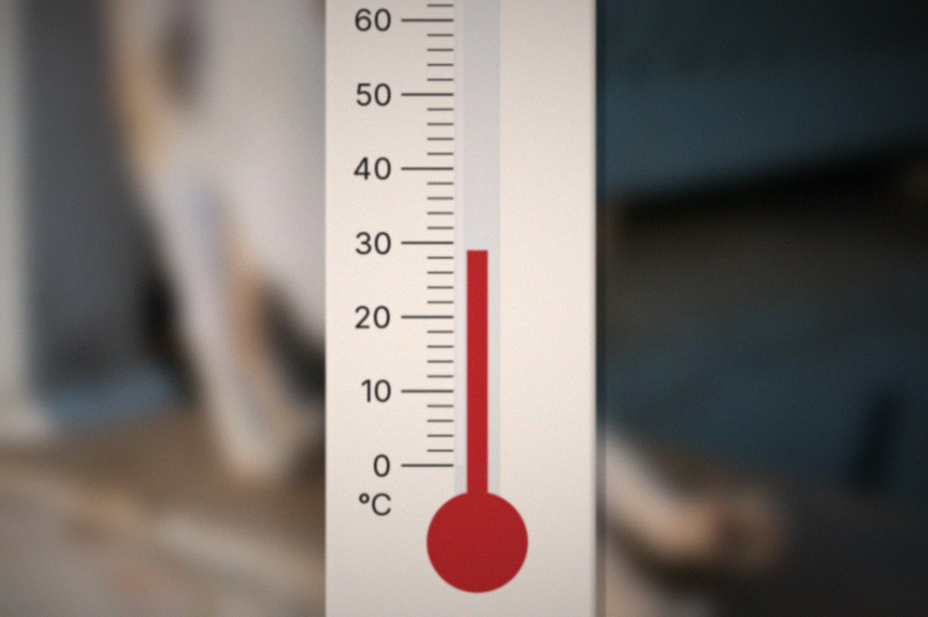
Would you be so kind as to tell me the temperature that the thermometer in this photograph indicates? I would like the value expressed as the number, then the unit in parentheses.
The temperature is 29 (°C)
